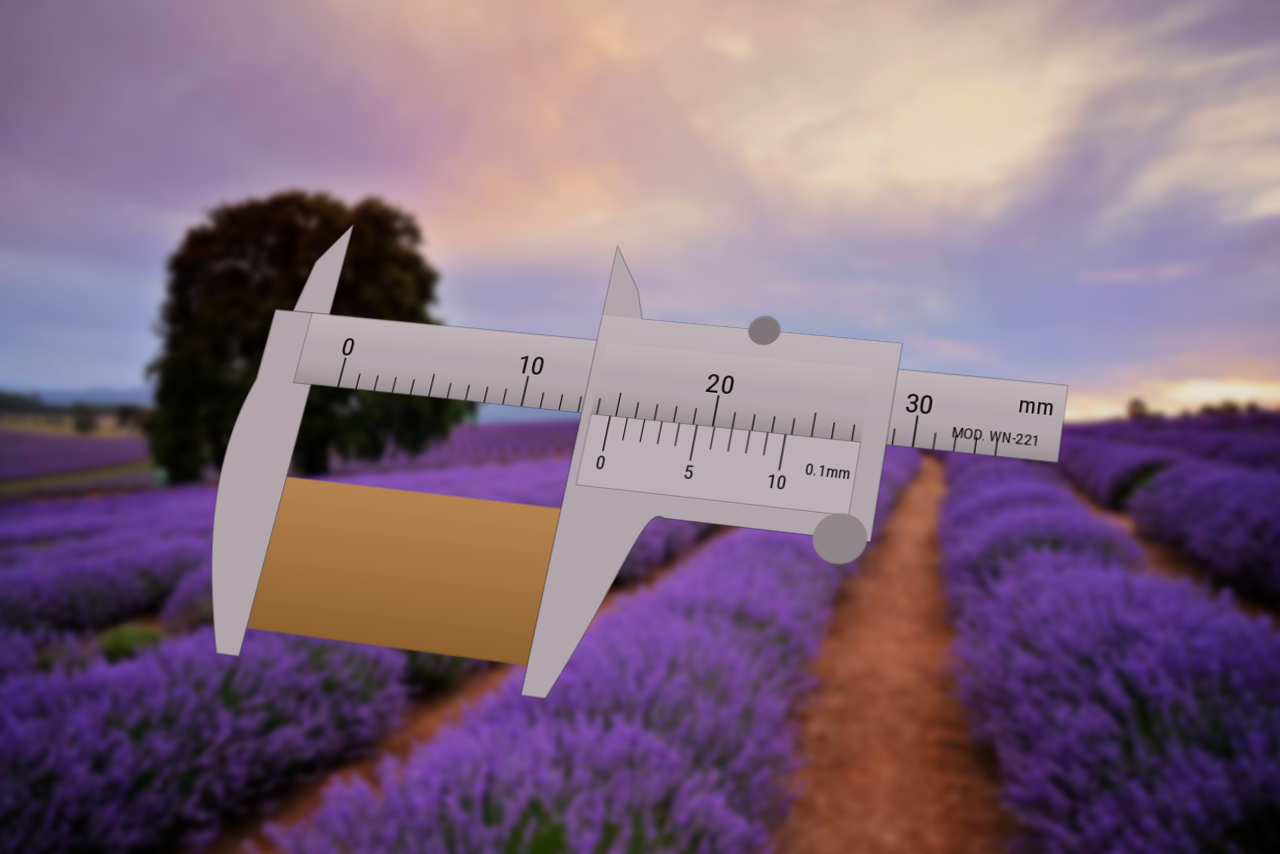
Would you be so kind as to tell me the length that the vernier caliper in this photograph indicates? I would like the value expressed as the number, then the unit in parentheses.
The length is 14.7 (mm)
